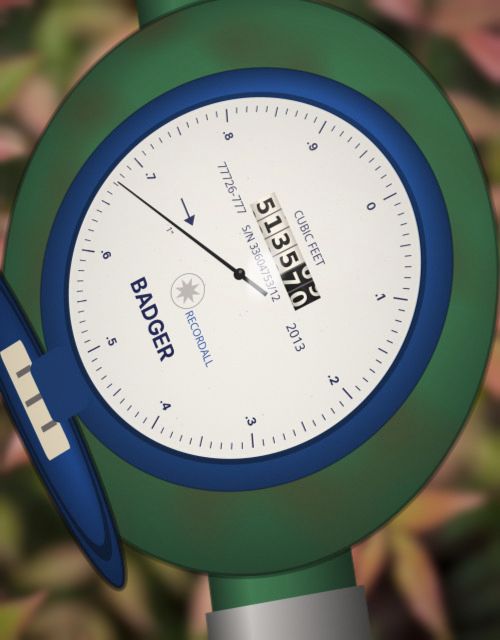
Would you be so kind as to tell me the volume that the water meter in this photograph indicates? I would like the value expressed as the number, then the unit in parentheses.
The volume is 513569.67 (ft³)
